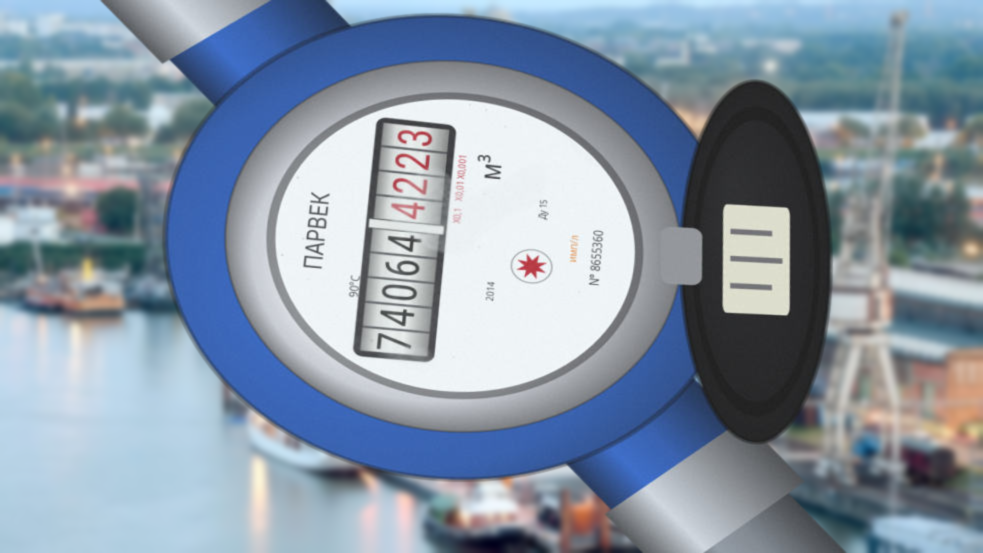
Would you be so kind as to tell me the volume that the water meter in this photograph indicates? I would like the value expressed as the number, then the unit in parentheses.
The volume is 74064.4223 (m³)
